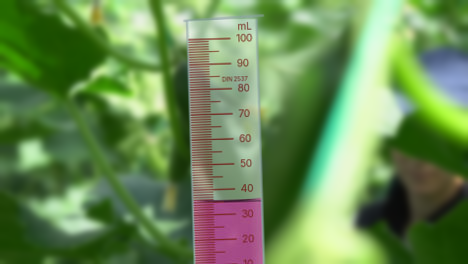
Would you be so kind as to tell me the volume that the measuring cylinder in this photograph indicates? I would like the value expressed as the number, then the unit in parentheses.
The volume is 35 (mL)
